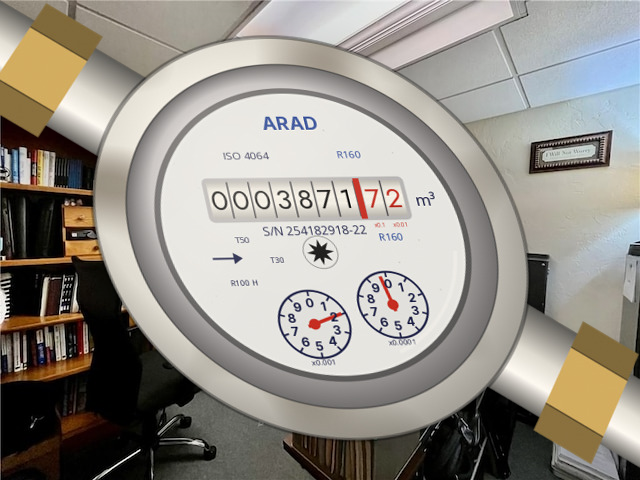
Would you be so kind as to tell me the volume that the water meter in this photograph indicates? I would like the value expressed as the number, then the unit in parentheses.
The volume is 3871.7219 (m³)
